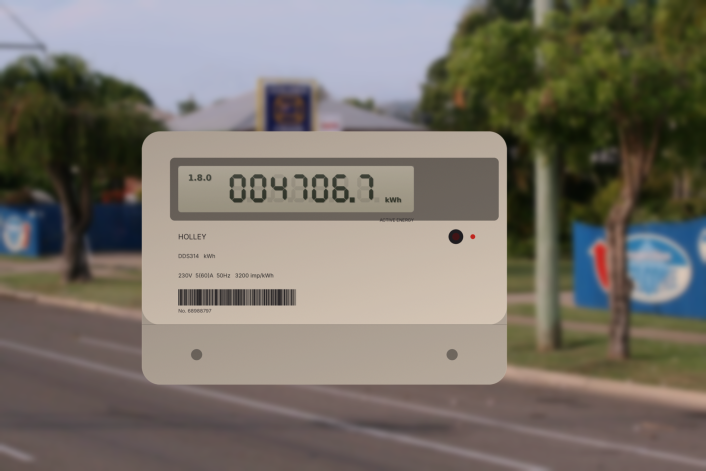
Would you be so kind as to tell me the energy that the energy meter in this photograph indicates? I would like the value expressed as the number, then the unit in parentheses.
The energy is 4706.7 (kWh)
